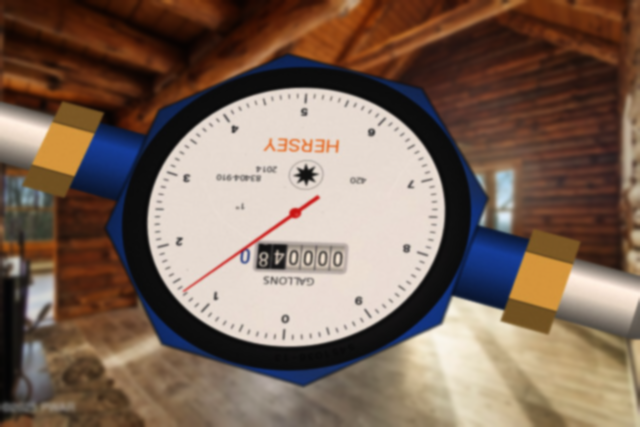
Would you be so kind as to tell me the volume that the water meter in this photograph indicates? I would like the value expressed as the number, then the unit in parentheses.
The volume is 481.3 (gal)
